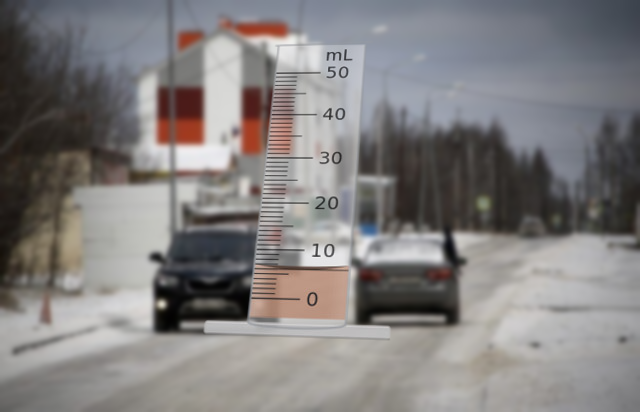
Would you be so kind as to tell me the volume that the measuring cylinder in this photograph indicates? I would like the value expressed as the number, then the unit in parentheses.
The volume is 6 (mL)
